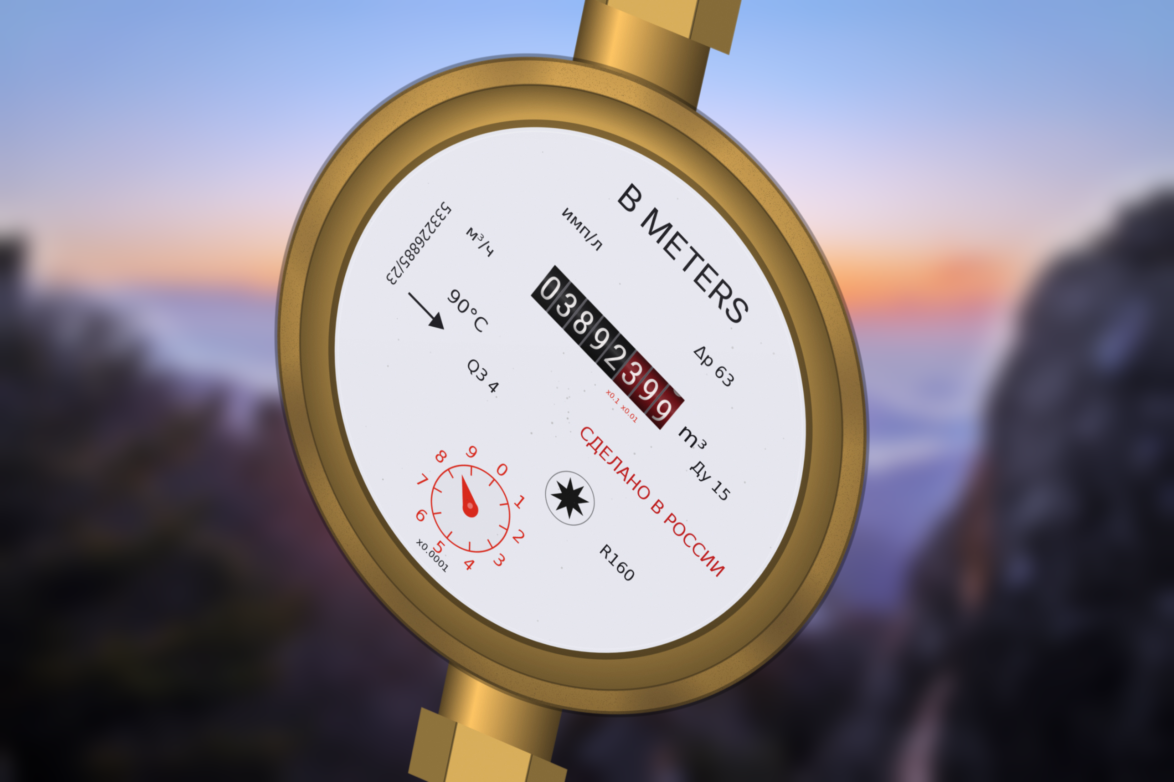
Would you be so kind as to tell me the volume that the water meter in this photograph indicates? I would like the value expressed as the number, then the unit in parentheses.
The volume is 3892.3988 (m³)
